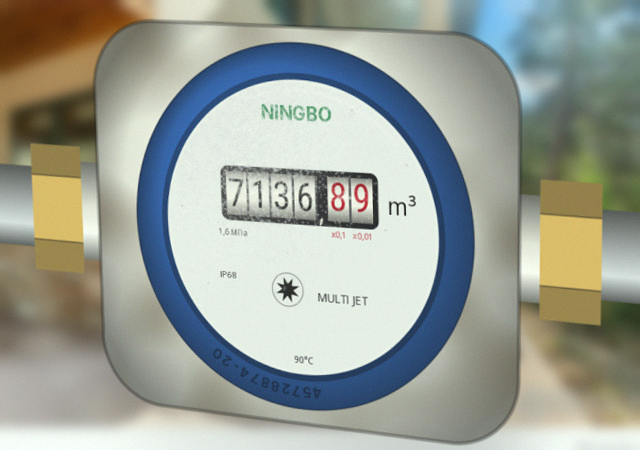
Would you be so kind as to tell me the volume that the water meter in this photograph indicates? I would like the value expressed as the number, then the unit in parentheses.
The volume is 7136.89 (m³)
